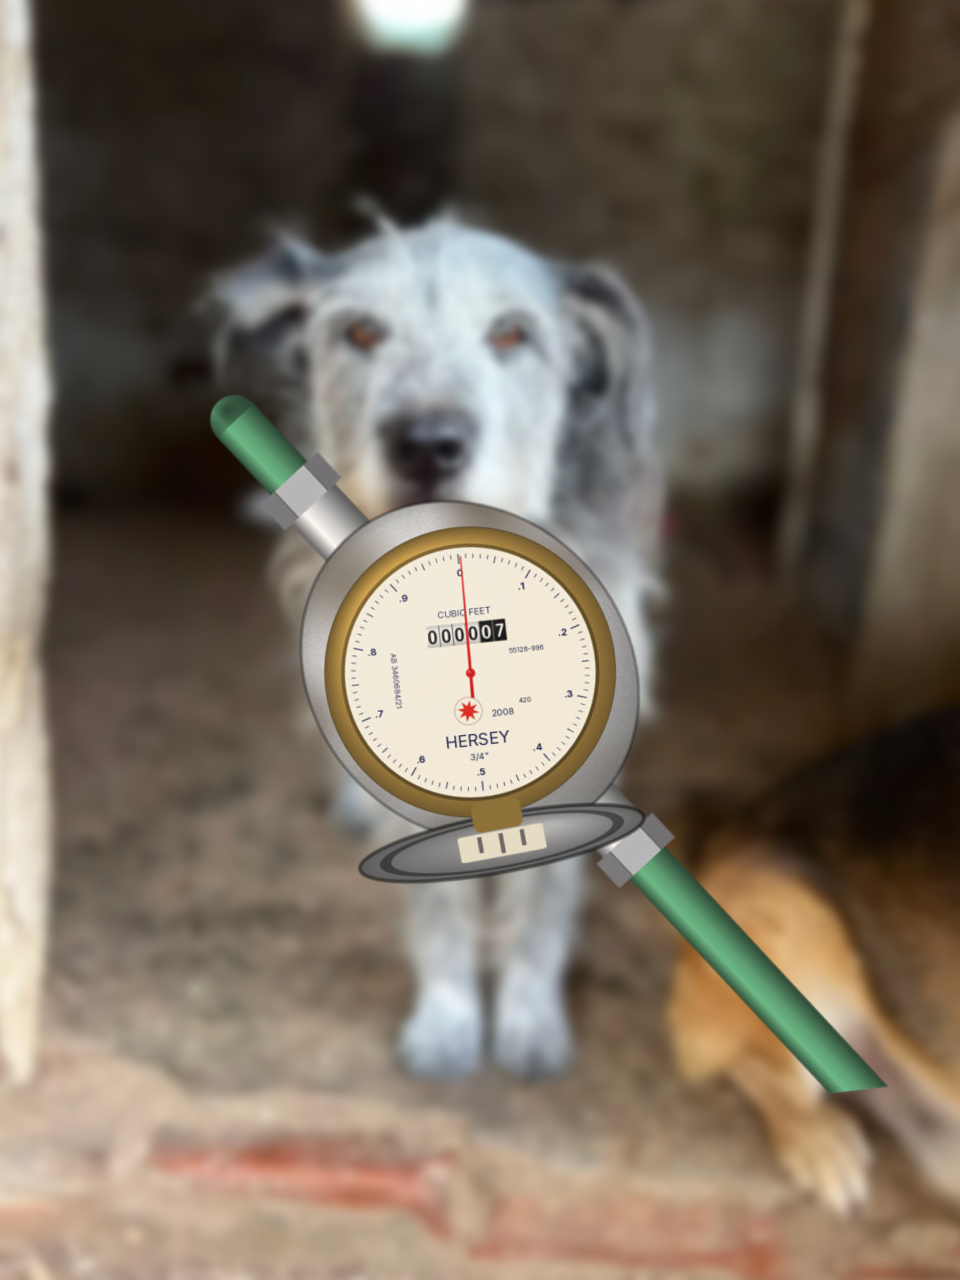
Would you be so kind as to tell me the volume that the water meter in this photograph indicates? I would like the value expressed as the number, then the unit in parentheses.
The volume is 7.00 (ft³)
